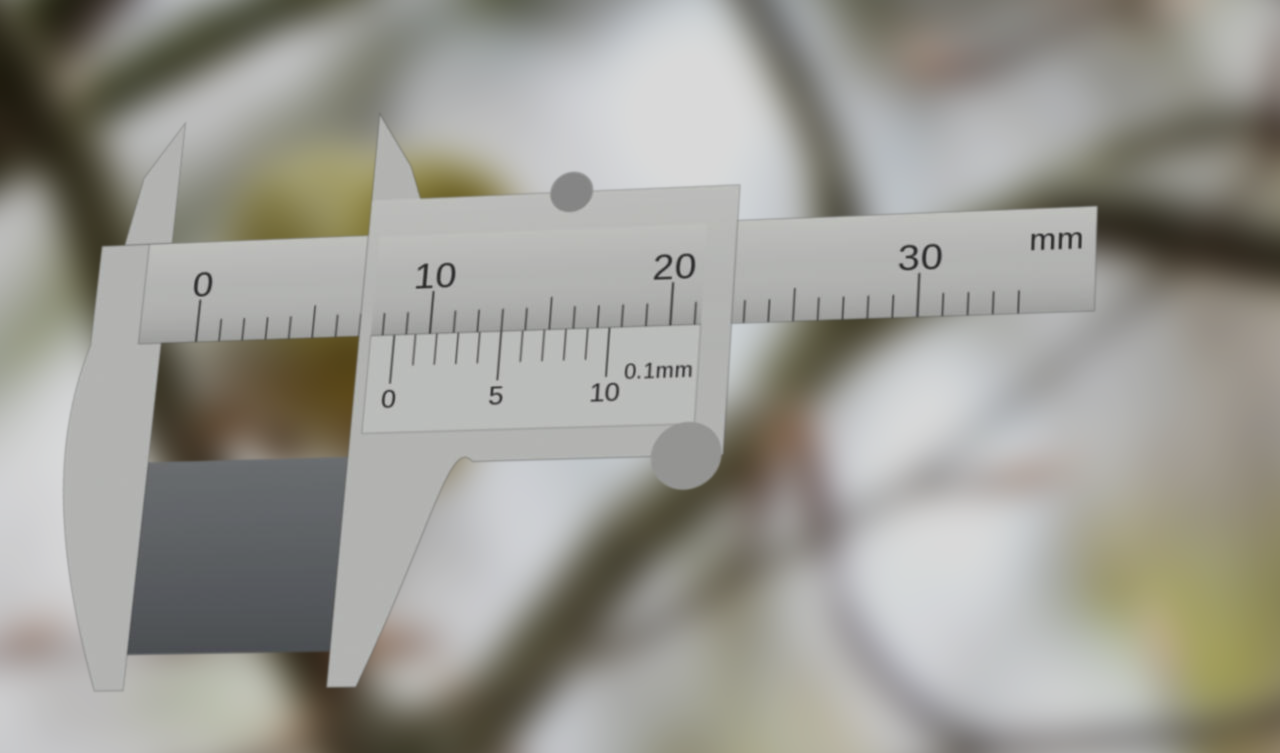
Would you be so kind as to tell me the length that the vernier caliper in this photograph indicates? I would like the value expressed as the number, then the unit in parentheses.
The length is 8.5 (mm)
